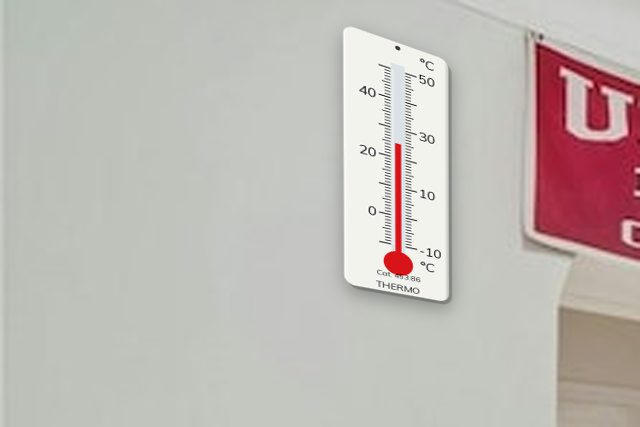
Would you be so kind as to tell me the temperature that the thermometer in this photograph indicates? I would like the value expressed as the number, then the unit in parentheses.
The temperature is 25 (°C)
